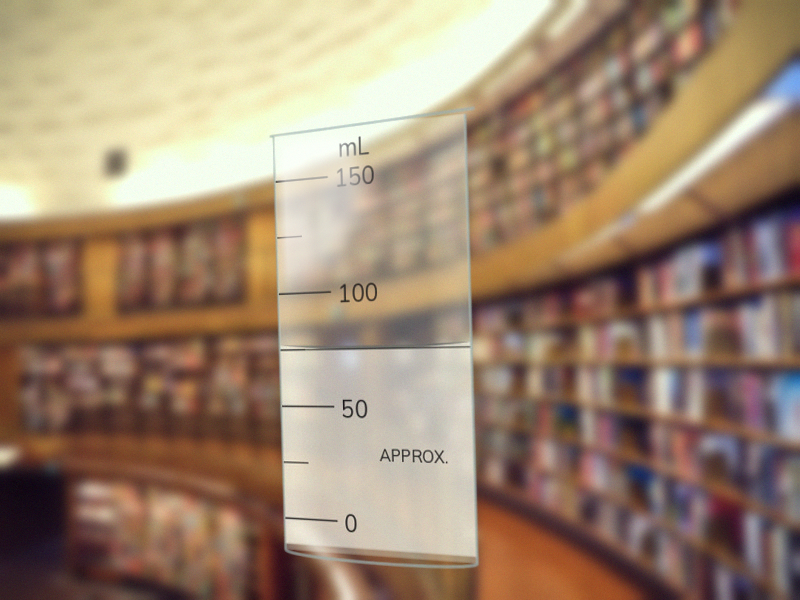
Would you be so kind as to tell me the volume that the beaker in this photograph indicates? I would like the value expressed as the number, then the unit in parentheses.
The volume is 75 (mL)
